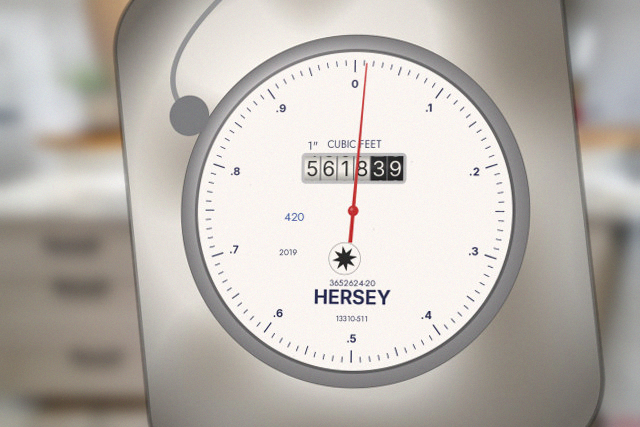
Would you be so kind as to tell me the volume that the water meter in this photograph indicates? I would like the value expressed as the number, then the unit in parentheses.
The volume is 561839.01 (ft³)
